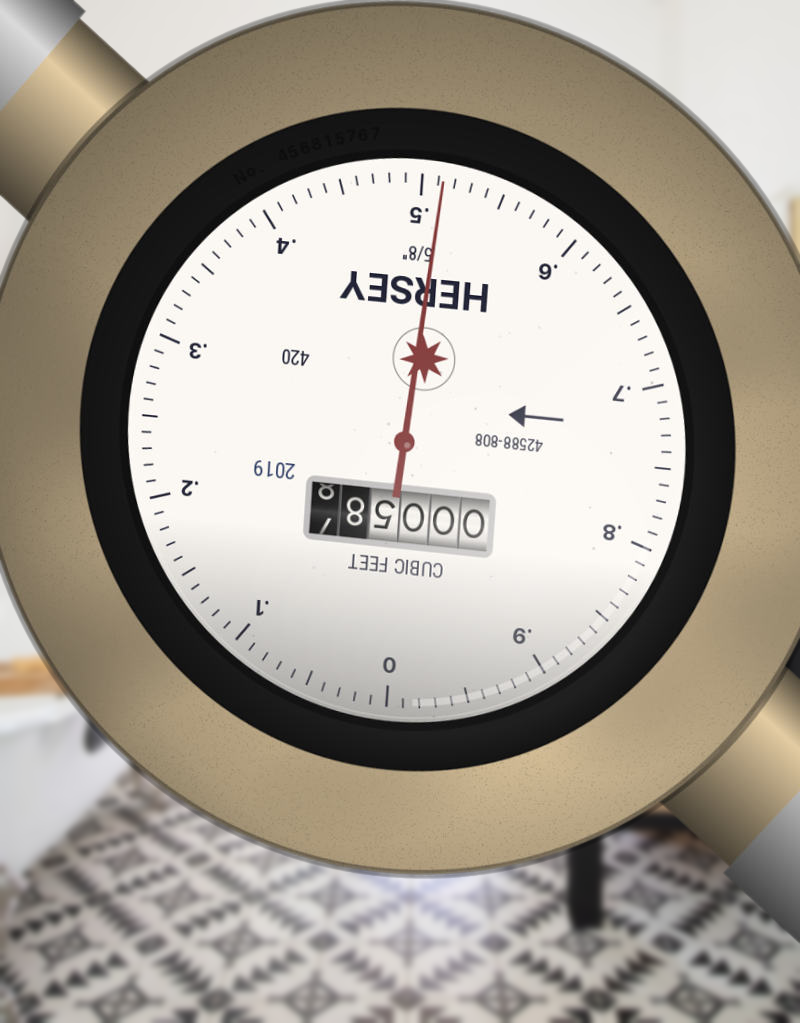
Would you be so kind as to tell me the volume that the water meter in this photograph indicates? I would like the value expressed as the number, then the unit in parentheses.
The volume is 587.51 (ft³)
